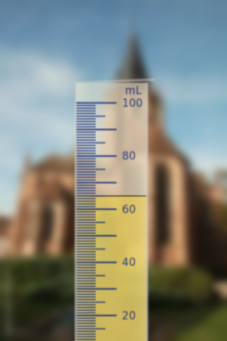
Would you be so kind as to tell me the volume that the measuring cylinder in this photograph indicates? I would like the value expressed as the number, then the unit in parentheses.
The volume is 65 (mL)
